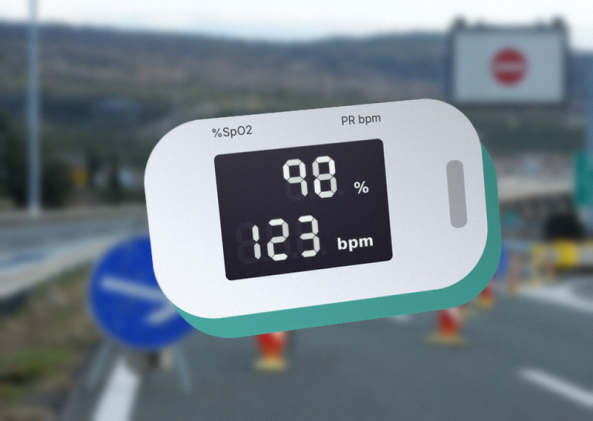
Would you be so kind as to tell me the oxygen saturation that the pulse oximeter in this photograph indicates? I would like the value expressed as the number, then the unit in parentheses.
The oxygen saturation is 98 (%)
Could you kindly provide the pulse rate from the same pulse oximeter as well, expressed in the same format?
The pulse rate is 123 (bpm)
